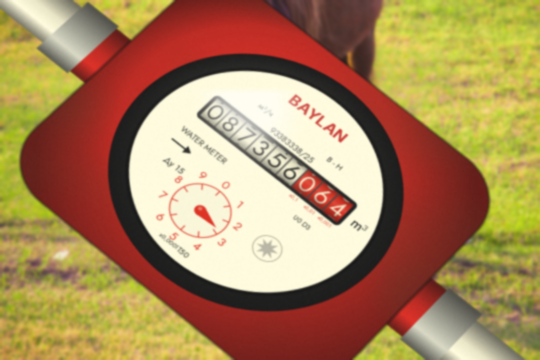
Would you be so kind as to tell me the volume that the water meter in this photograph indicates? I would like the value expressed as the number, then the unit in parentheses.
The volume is 87356.0642 (m³)
